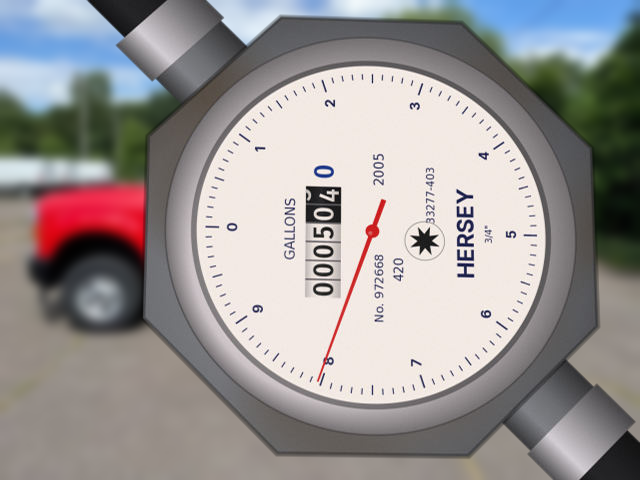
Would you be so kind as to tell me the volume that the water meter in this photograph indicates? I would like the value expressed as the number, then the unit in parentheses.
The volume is 5038.0 (gal)
